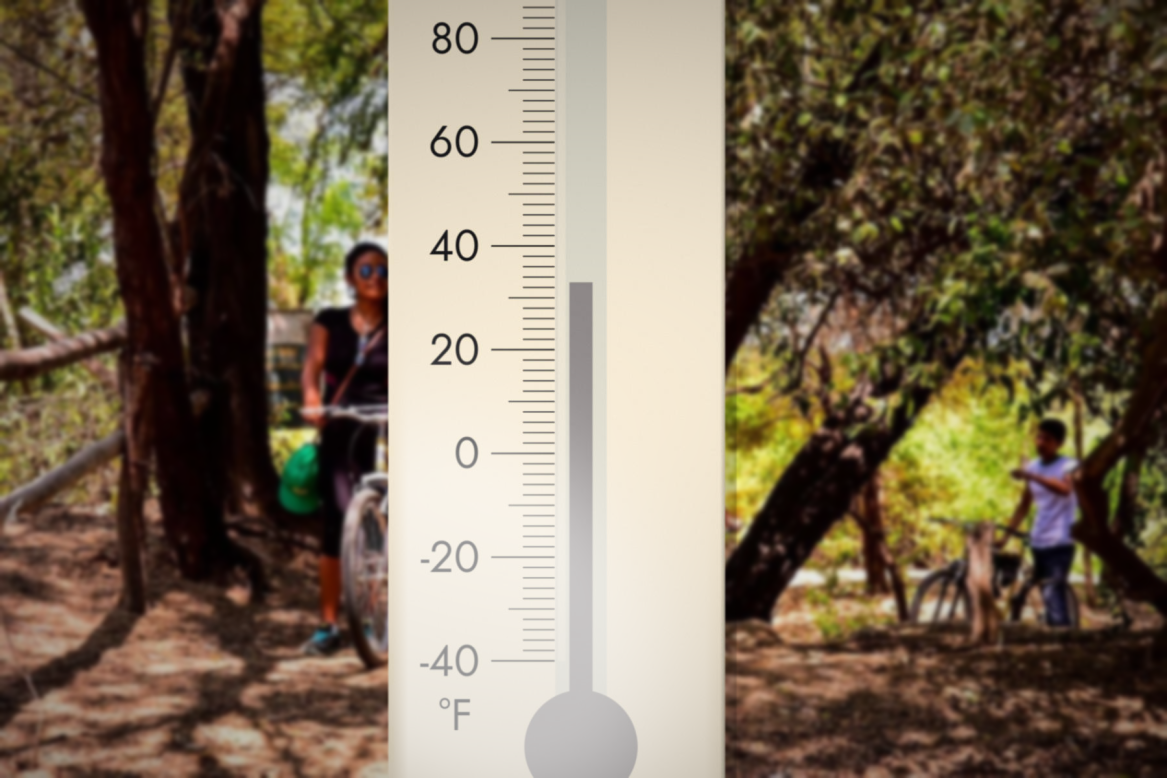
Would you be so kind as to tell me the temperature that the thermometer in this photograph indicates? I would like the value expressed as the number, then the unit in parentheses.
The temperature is 33 (°F)
